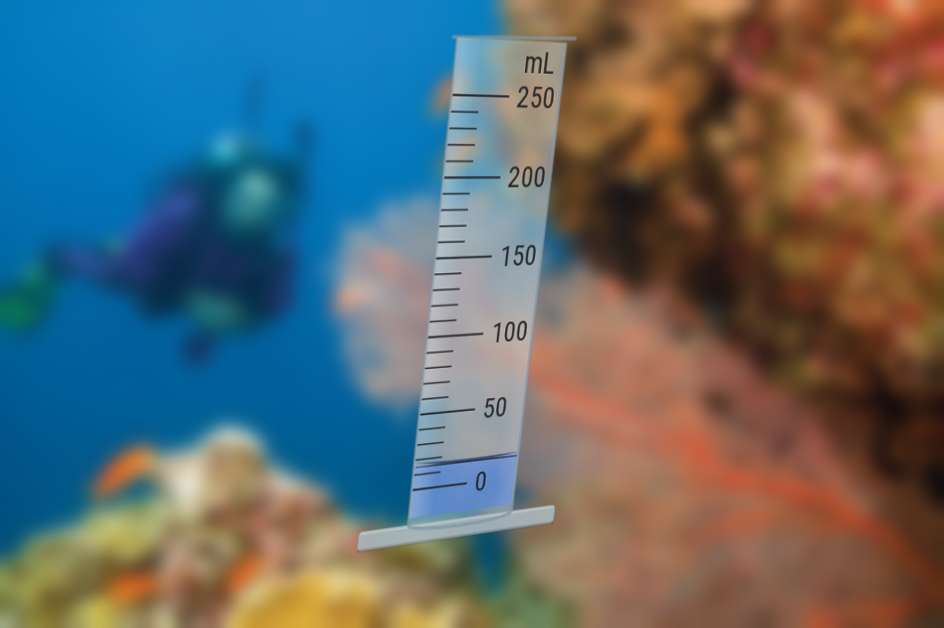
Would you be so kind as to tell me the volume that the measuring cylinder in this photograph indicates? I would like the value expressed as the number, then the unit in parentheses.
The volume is 15 (mL)
